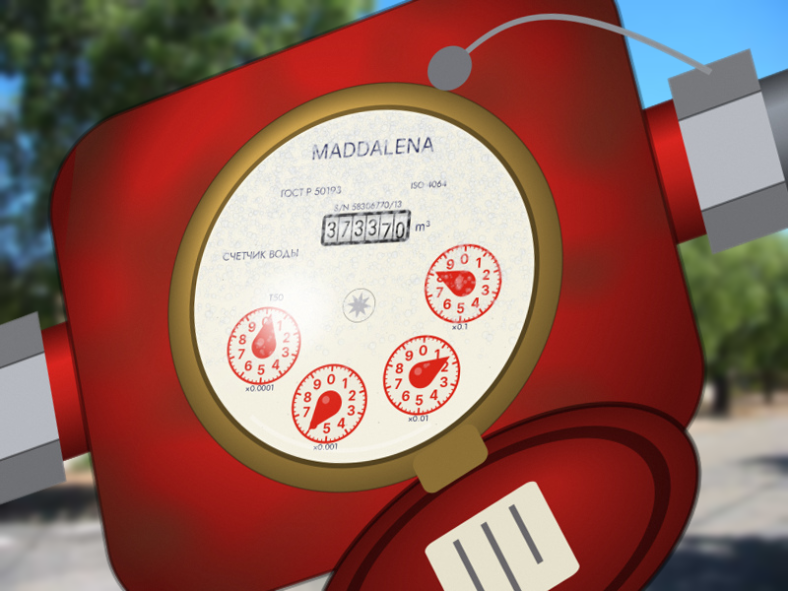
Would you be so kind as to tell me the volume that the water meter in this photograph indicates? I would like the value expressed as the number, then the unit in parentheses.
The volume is 373369.8160 (m³)
